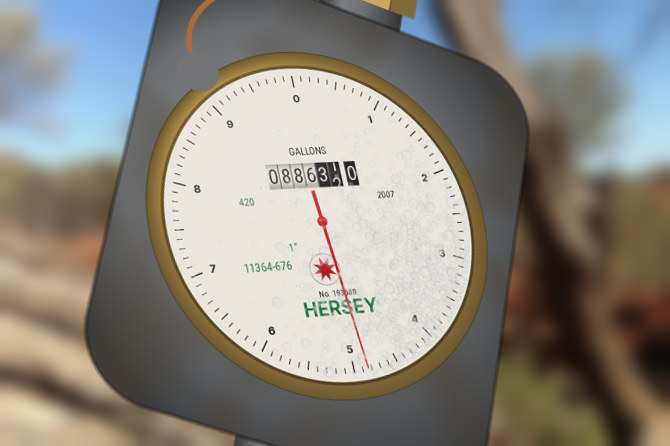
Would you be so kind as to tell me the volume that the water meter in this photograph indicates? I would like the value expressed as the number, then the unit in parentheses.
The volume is 886314.8 (gal)
